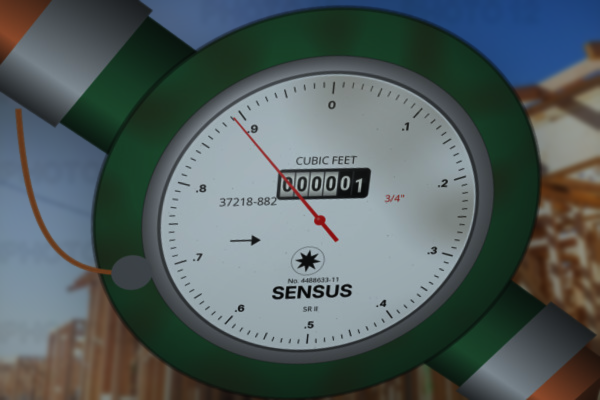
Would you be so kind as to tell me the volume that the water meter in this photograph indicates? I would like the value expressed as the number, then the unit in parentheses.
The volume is 0.89 (ft³)
